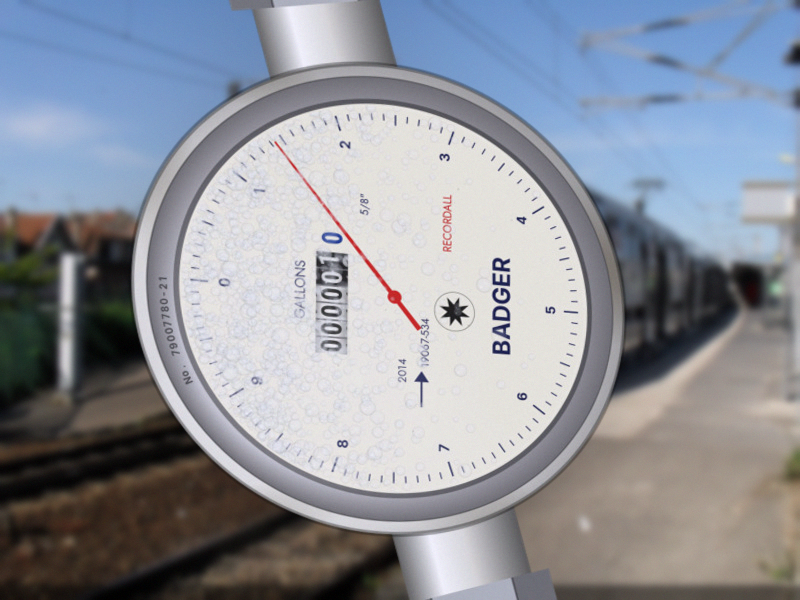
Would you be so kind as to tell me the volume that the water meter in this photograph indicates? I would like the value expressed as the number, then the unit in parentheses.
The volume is 11.4 (gal)
